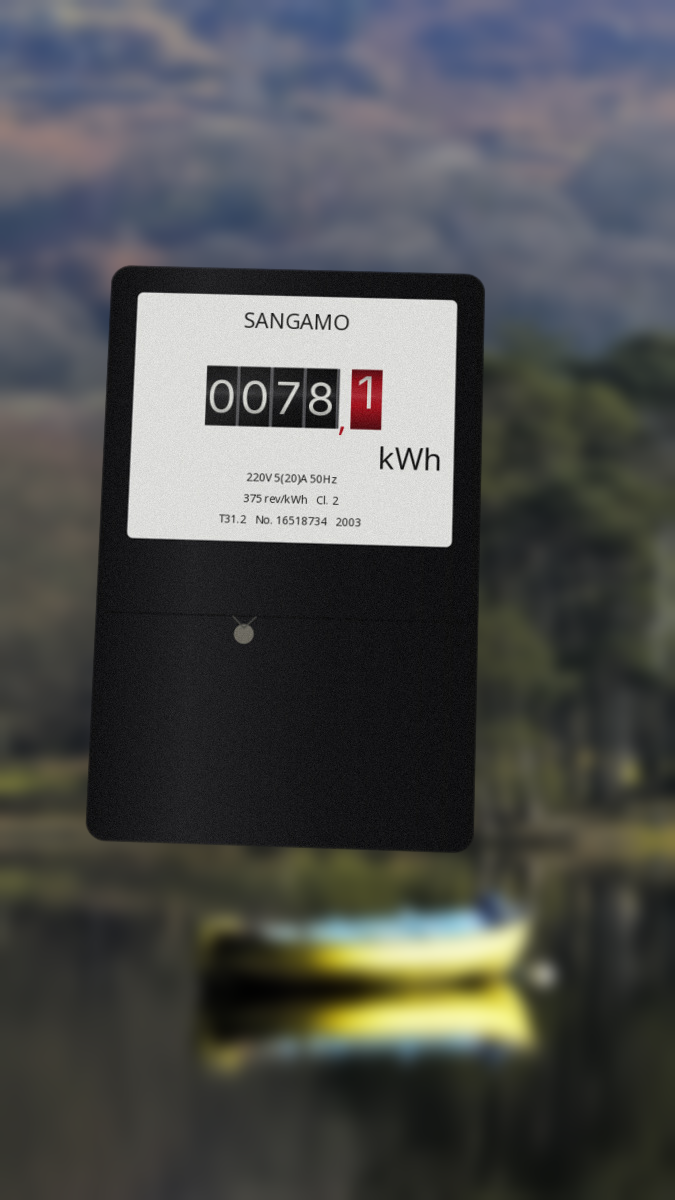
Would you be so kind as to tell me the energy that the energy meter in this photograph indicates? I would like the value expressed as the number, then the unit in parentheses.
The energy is 78.1 (kWh)
